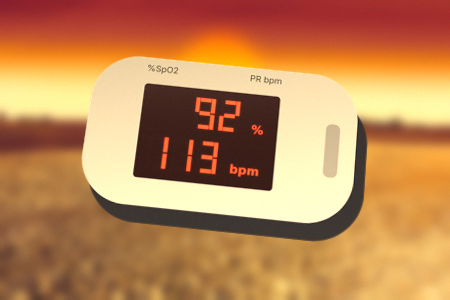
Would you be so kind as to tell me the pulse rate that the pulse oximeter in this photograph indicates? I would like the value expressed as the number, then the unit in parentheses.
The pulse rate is 113 (bpm)
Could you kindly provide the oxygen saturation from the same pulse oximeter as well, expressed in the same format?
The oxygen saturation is 92 (%)
